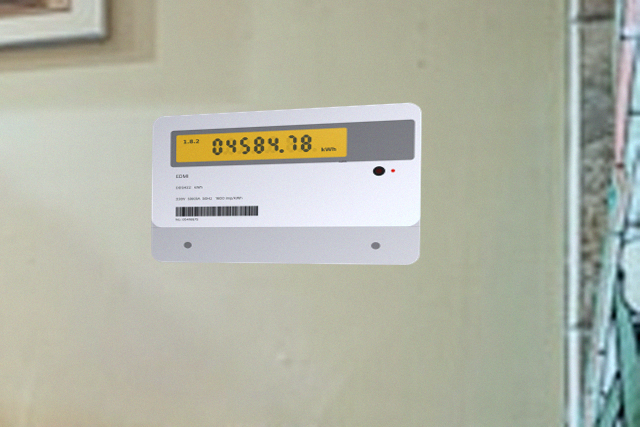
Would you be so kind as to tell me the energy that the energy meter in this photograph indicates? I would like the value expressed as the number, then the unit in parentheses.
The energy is 4584.78 (kWh)
